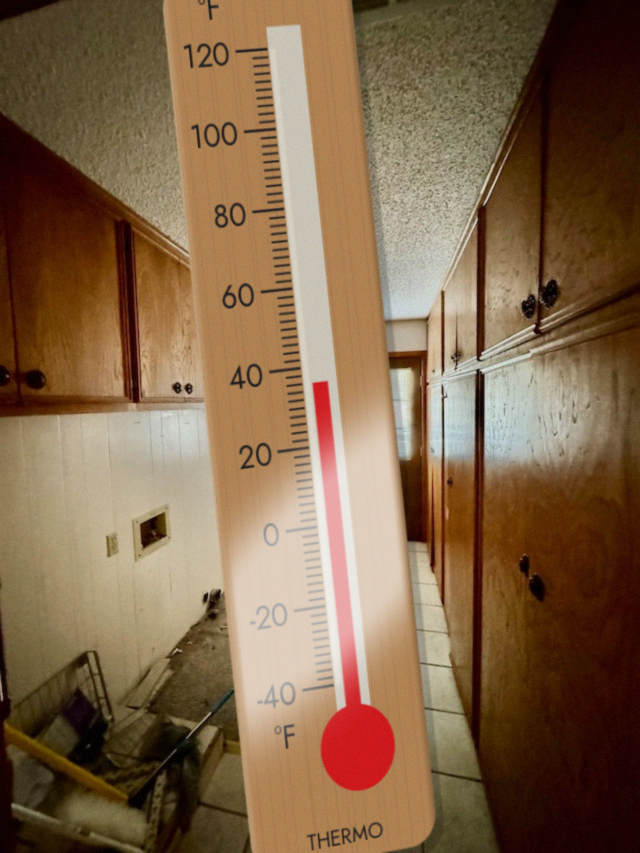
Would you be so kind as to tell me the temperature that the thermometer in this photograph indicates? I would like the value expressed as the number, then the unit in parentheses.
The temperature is 36 (°F)
